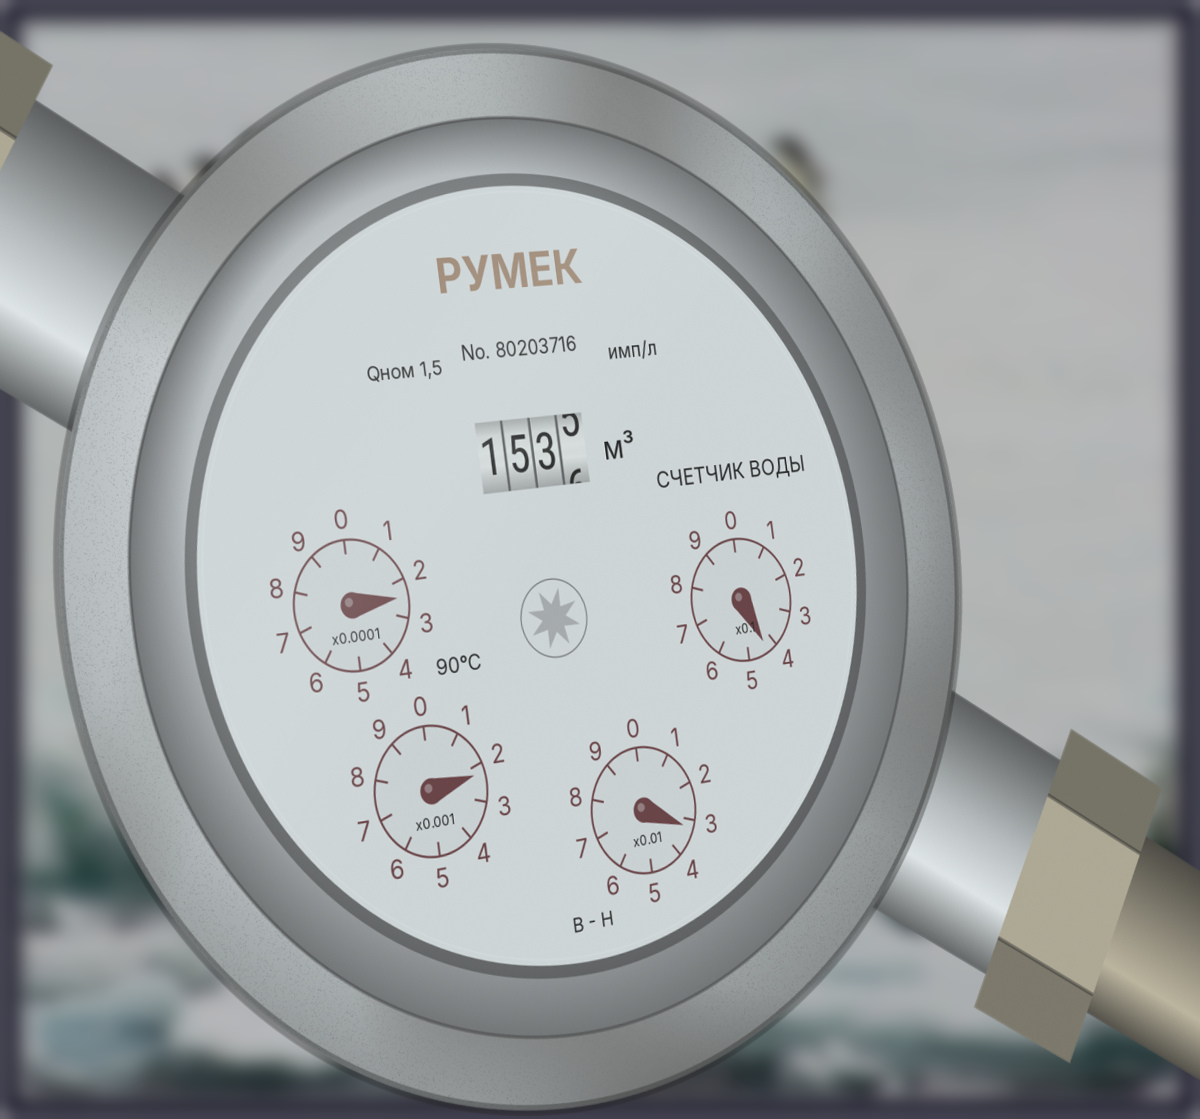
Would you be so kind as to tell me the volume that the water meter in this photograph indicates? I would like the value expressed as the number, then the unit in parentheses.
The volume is 1535.4322 (m³)
